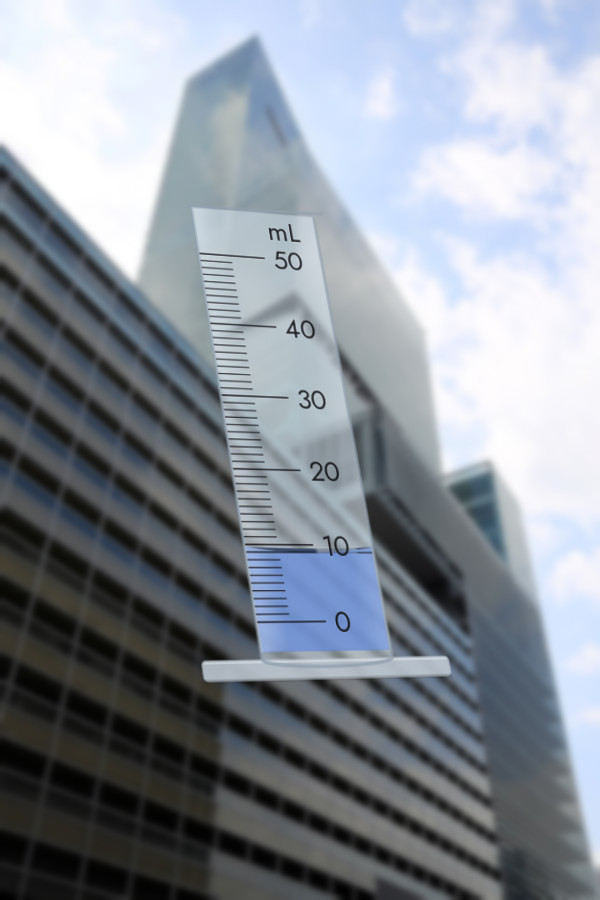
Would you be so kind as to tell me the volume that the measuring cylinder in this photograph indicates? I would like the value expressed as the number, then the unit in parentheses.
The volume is 9 (mL)
